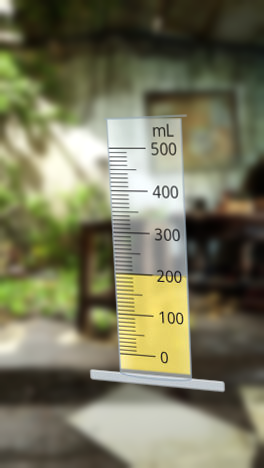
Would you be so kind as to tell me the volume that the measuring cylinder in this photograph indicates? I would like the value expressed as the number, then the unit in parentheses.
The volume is 200 (mL)
